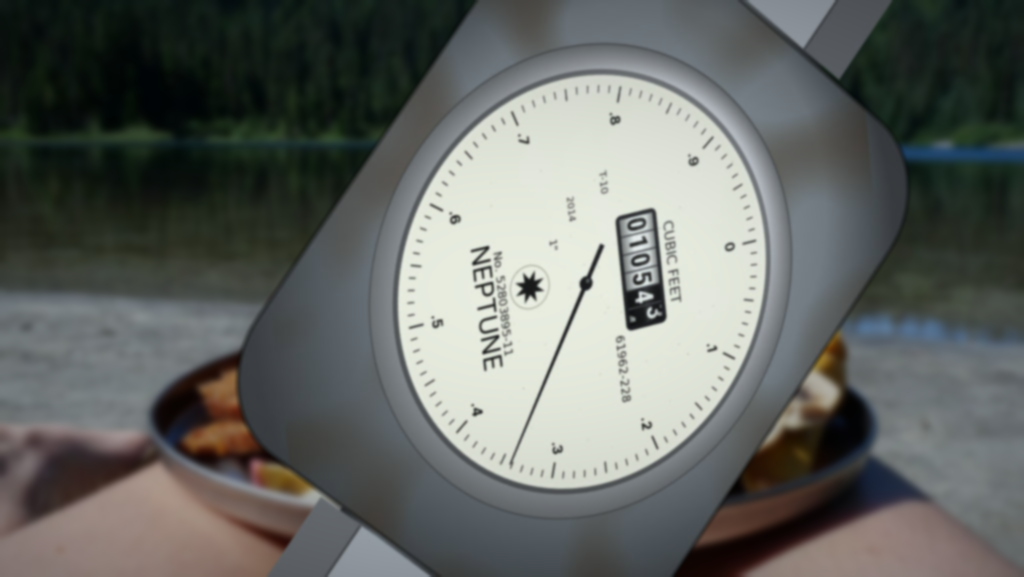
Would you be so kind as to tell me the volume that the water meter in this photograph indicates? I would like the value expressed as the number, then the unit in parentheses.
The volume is 10543.34 (ft³)
